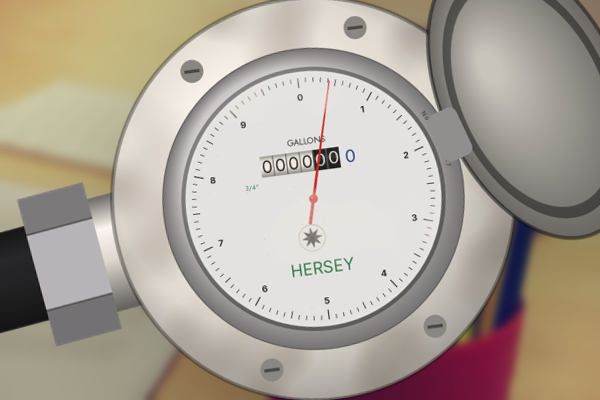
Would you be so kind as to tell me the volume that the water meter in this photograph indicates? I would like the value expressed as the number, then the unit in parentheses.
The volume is 0.4 (gal)
